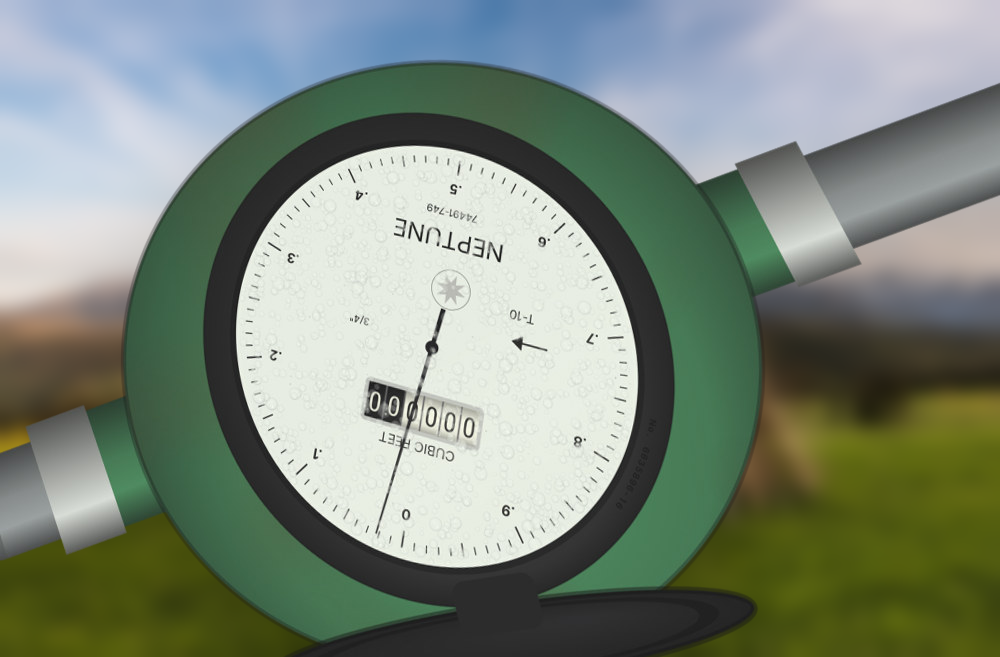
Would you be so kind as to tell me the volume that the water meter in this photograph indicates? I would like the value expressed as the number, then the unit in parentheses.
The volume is 0.02 (ft³)
